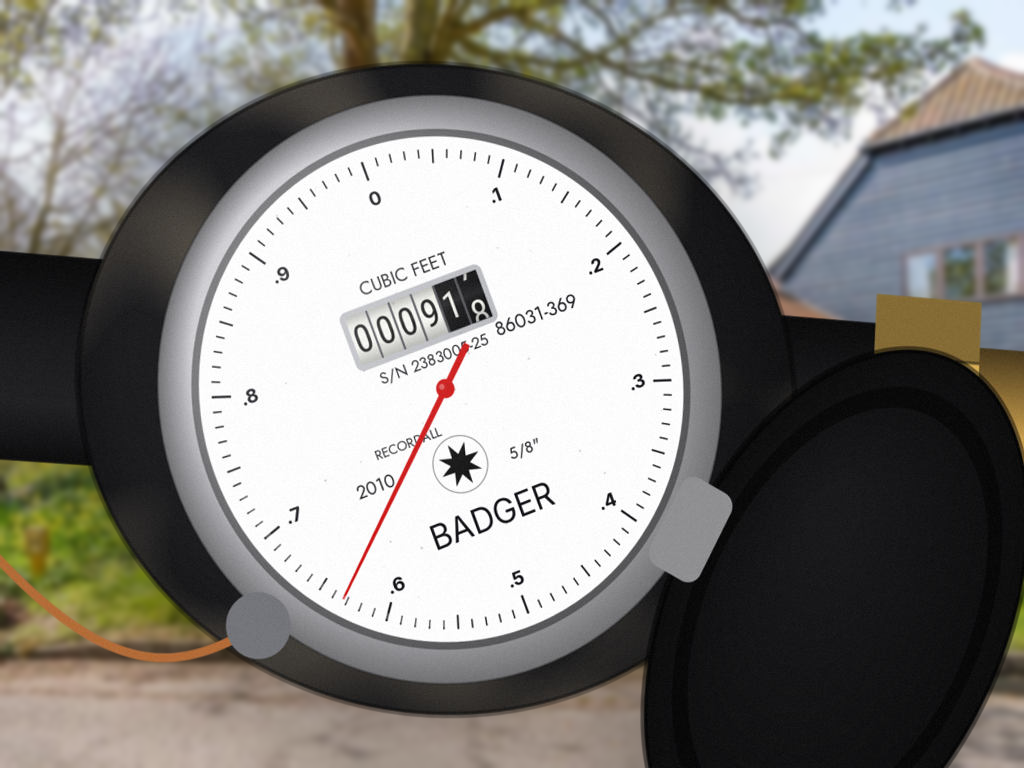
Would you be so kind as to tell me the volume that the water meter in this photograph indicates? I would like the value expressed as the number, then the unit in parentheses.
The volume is 917.63 (ft³)
